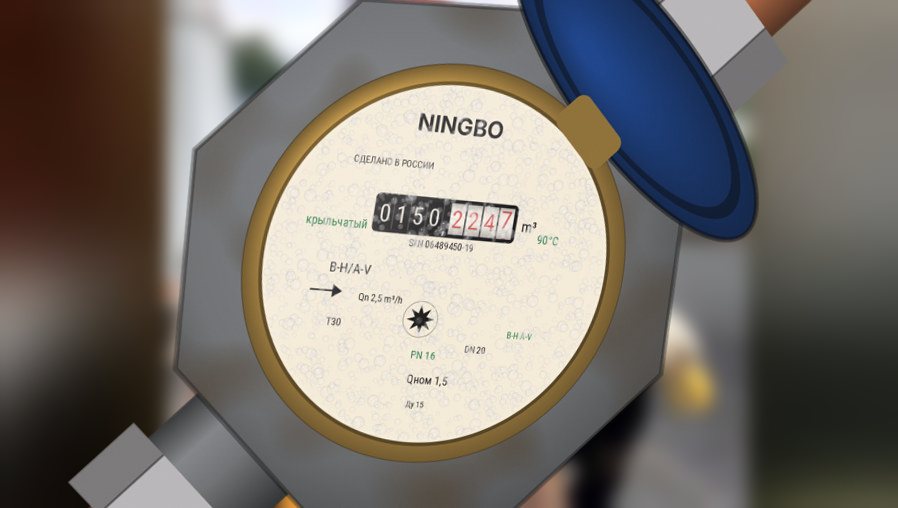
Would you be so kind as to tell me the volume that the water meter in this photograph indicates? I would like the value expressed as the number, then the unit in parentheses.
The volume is 150.2247 (m³)
